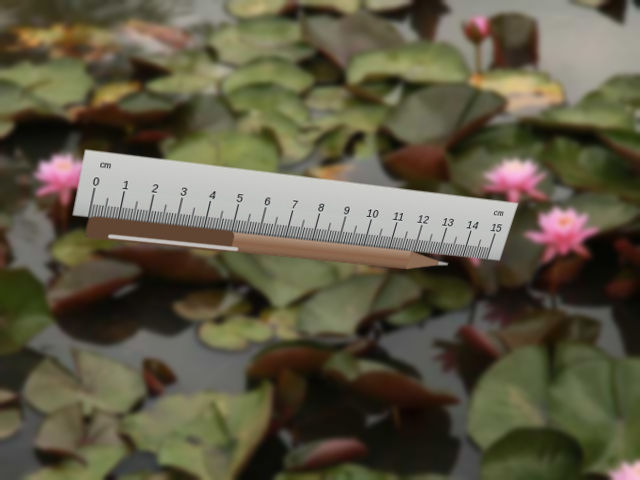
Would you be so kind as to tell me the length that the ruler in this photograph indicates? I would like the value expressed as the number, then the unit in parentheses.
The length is 13.5 (cm)
